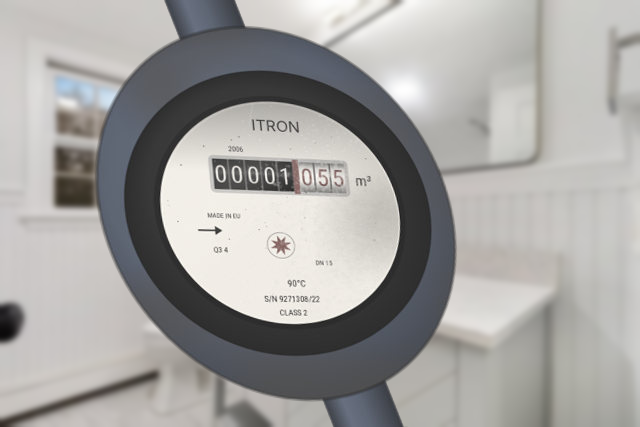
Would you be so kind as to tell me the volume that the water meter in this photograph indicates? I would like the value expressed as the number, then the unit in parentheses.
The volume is 1.055 (m³)
